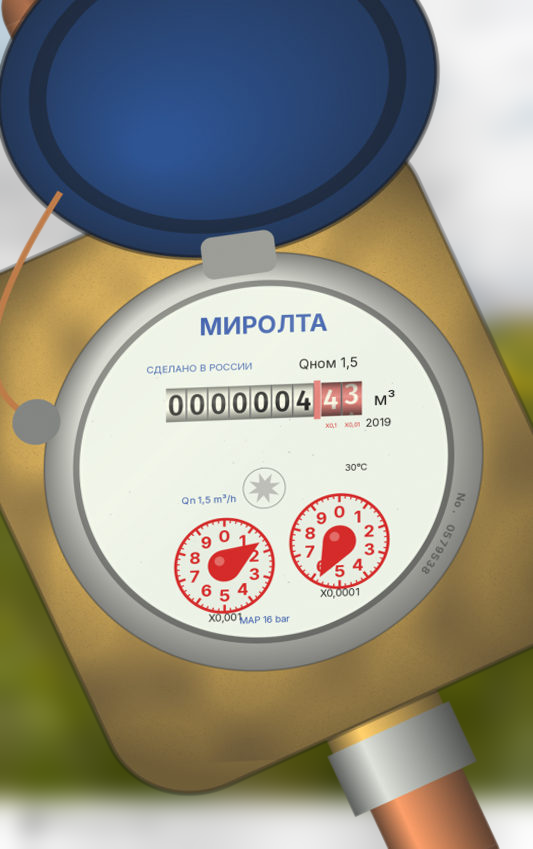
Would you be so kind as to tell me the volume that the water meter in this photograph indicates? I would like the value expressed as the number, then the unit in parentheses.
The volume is 4.4315 (m³)
